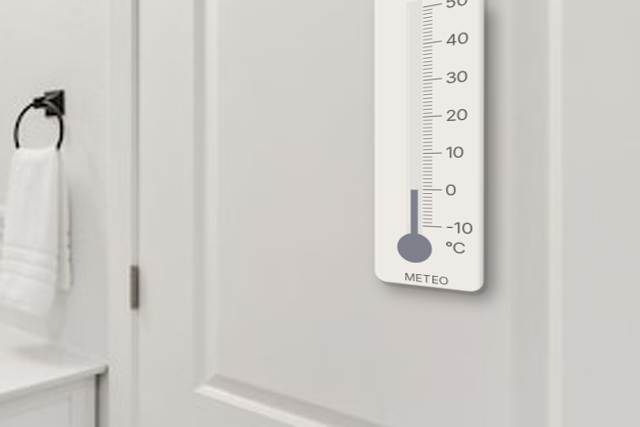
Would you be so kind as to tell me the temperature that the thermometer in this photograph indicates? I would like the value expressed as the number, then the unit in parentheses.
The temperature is 0 (°C)
